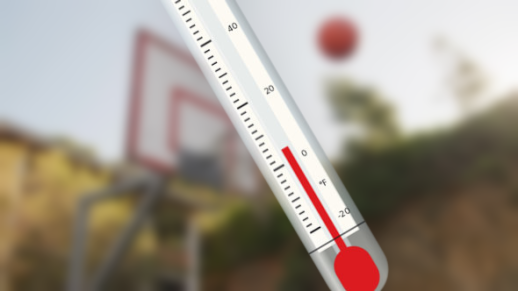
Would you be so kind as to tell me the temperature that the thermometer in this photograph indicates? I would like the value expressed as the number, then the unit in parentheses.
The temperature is 4 (°F)
